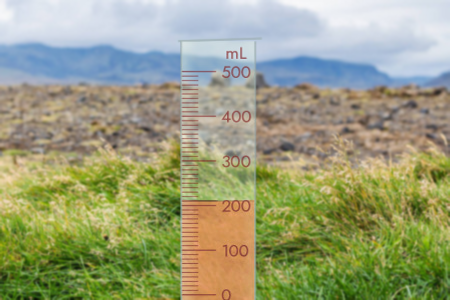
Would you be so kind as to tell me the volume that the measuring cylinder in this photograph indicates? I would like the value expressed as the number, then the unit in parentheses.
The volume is 210 (mL)
